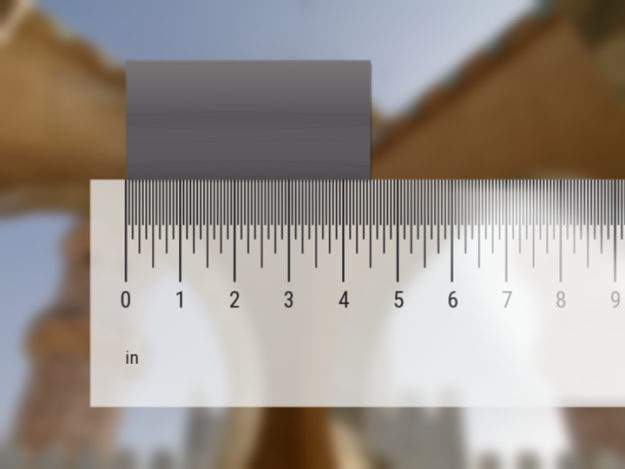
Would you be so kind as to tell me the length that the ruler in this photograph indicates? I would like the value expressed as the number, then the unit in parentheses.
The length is 4.5 (in)
